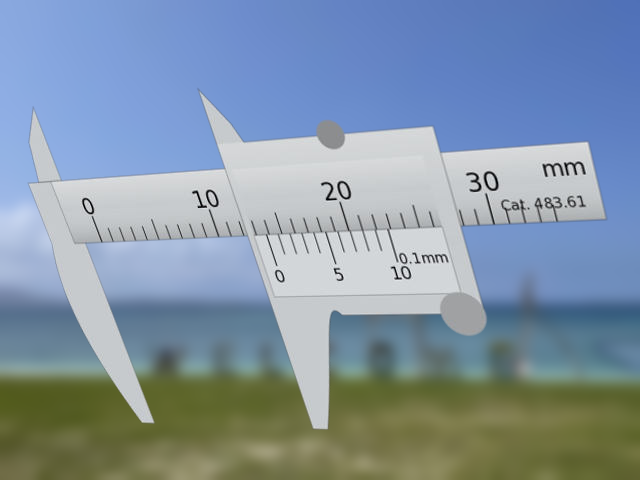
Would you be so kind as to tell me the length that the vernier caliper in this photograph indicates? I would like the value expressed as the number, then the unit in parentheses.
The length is 13.8 (mm)
